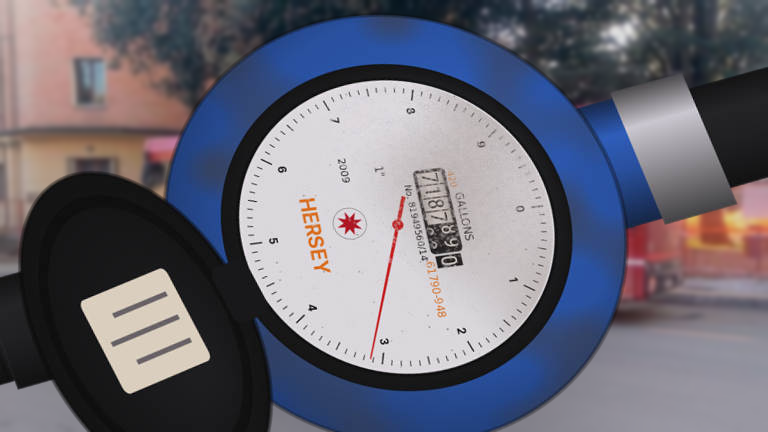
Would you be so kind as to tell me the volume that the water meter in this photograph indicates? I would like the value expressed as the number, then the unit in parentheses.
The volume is 7187893.1 (gal)
